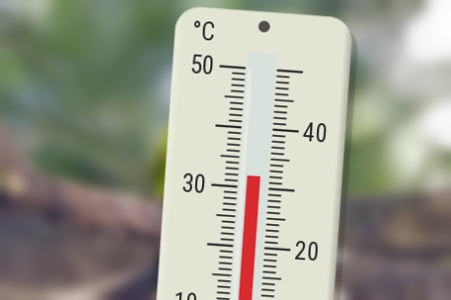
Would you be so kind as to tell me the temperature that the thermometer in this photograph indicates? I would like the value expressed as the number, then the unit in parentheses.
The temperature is 32 (°C)
